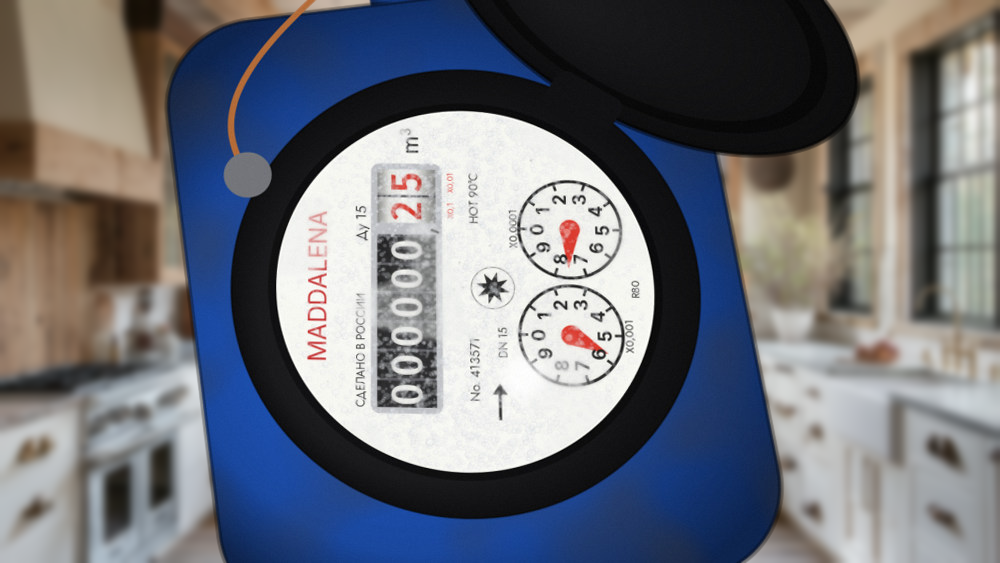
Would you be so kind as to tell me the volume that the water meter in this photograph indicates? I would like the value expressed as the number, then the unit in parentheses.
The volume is 0.2557 (m³)
